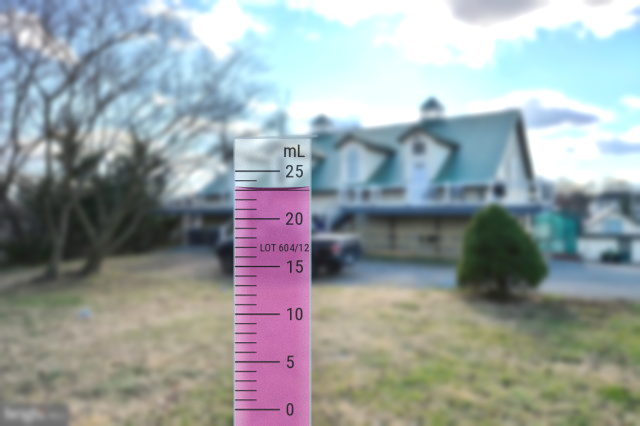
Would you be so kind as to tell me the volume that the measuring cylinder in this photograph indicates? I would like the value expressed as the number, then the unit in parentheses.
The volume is 23 (mL)
